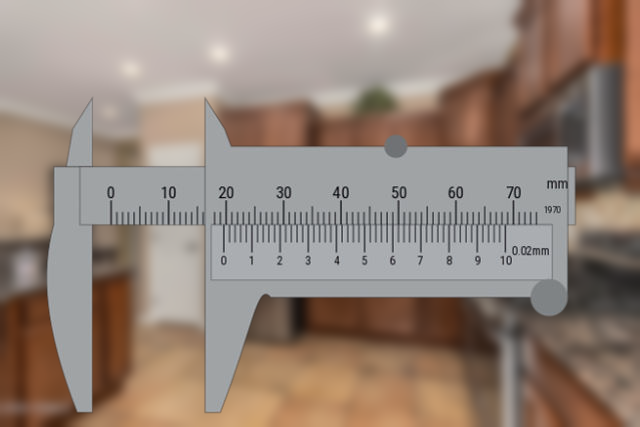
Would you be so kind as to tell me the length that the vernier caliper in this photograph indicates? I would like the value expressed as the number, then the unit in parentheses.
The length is 19.6 (mm)
